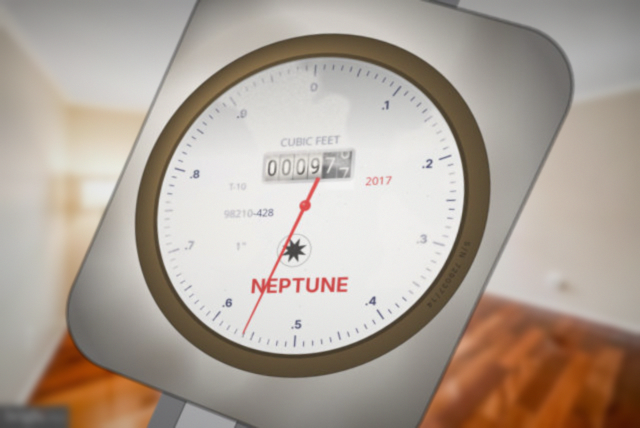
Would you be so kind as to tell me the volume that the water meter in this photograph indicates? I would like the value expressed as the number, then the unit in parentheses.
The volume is 976.56 (ft³)
